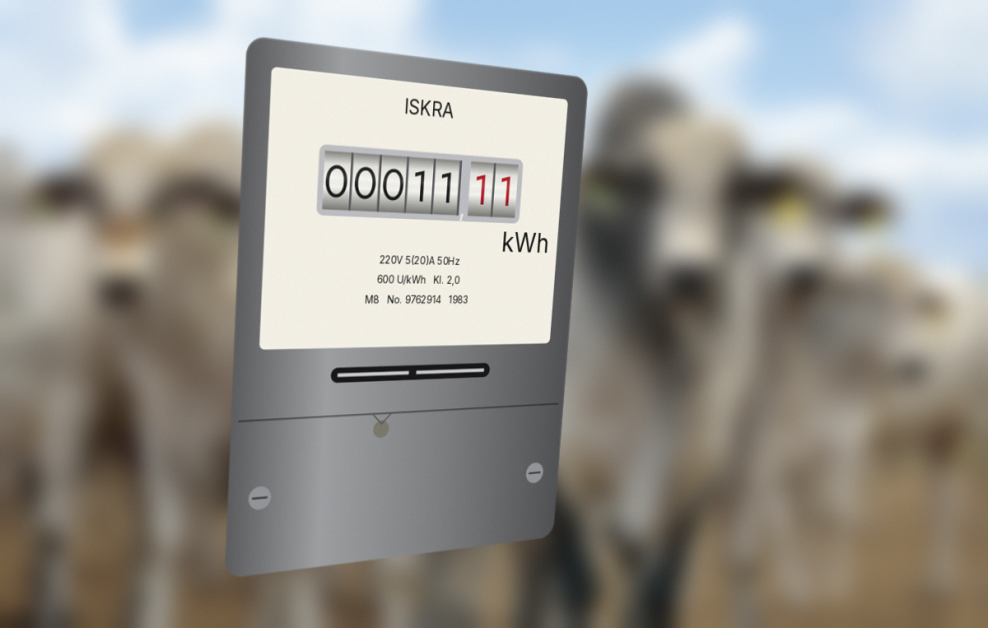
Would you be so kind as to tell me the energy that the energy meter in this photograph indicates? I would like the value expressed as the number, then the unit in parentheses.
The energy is 11.11 (kWh)
